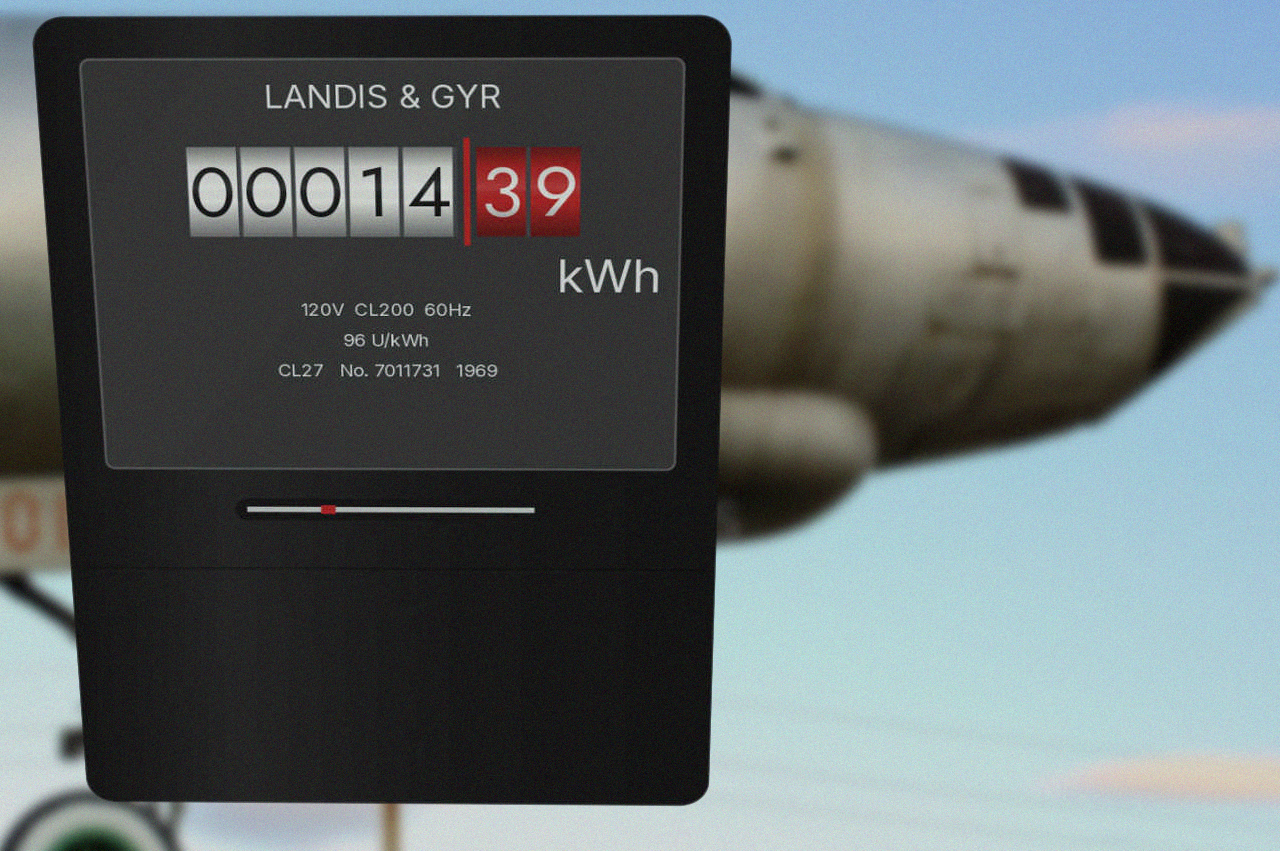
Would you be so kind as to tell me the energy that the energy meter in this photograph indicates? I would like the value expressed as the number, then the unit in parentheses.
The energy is 14.39 (kWh)
